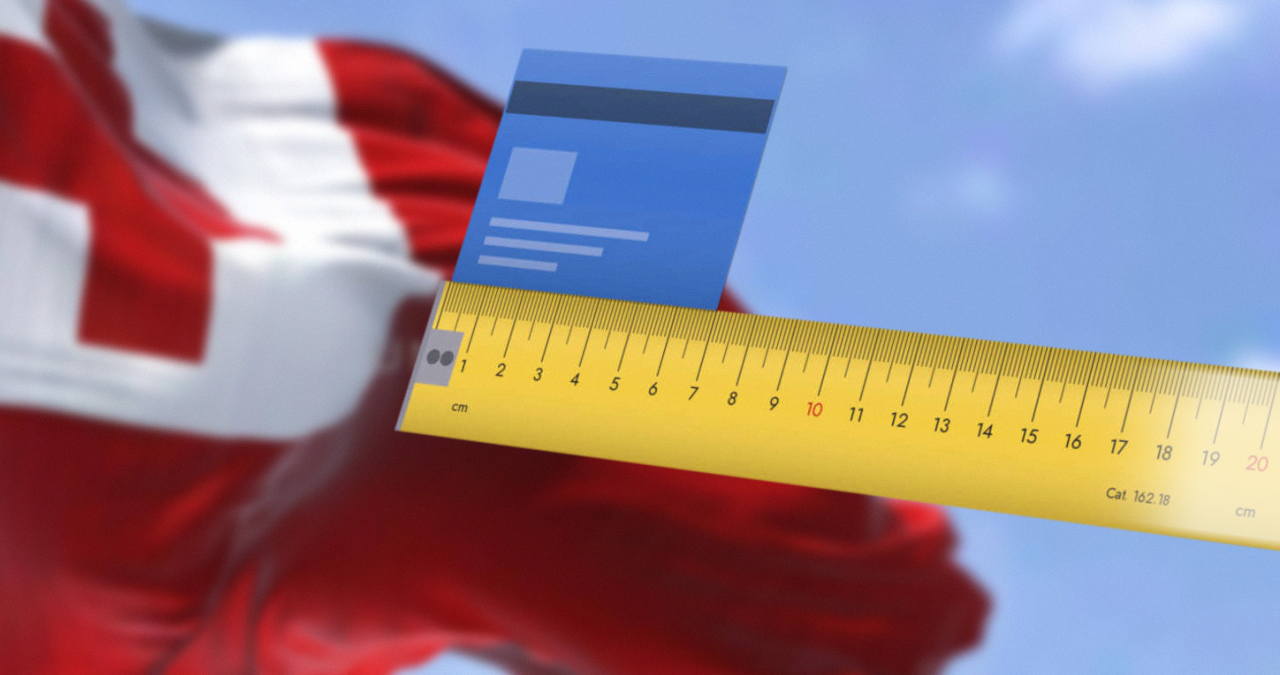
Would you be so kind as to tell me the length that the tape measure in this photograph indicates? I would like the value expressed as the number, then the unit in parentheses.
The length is 7 (cm)
